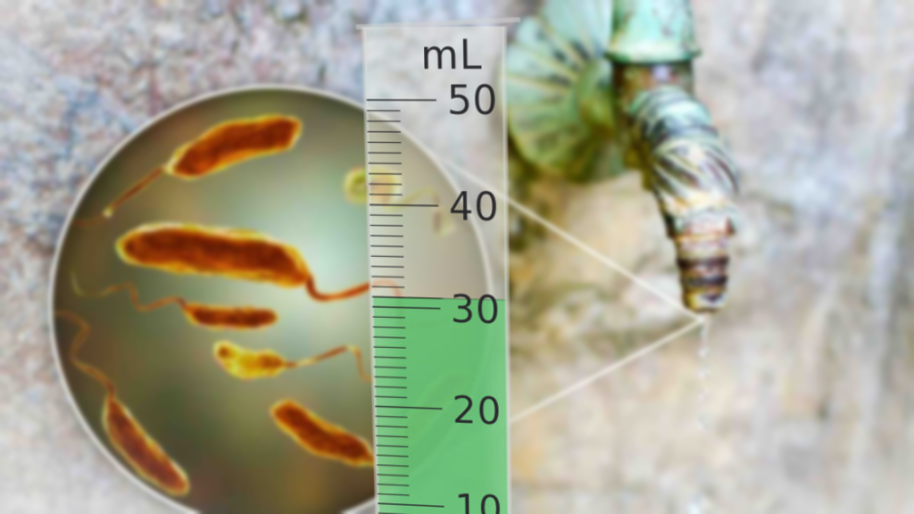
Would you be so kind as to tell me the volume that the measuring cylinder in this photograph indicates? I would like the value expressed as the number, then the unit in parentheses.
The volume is 31 (mL)
